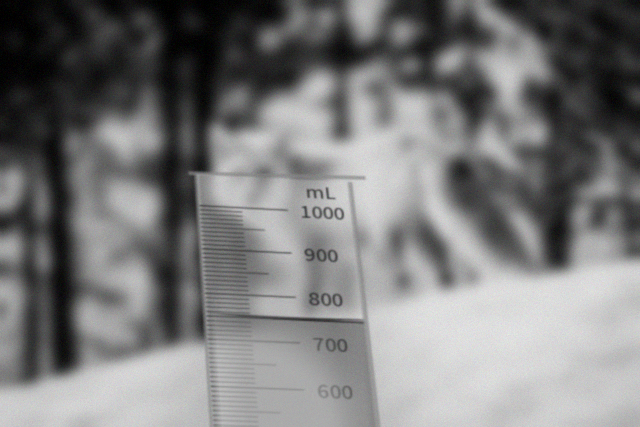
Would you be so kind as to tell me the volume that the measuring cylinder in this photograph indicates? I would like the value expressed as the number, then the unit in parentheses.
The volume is 750 (mL)
